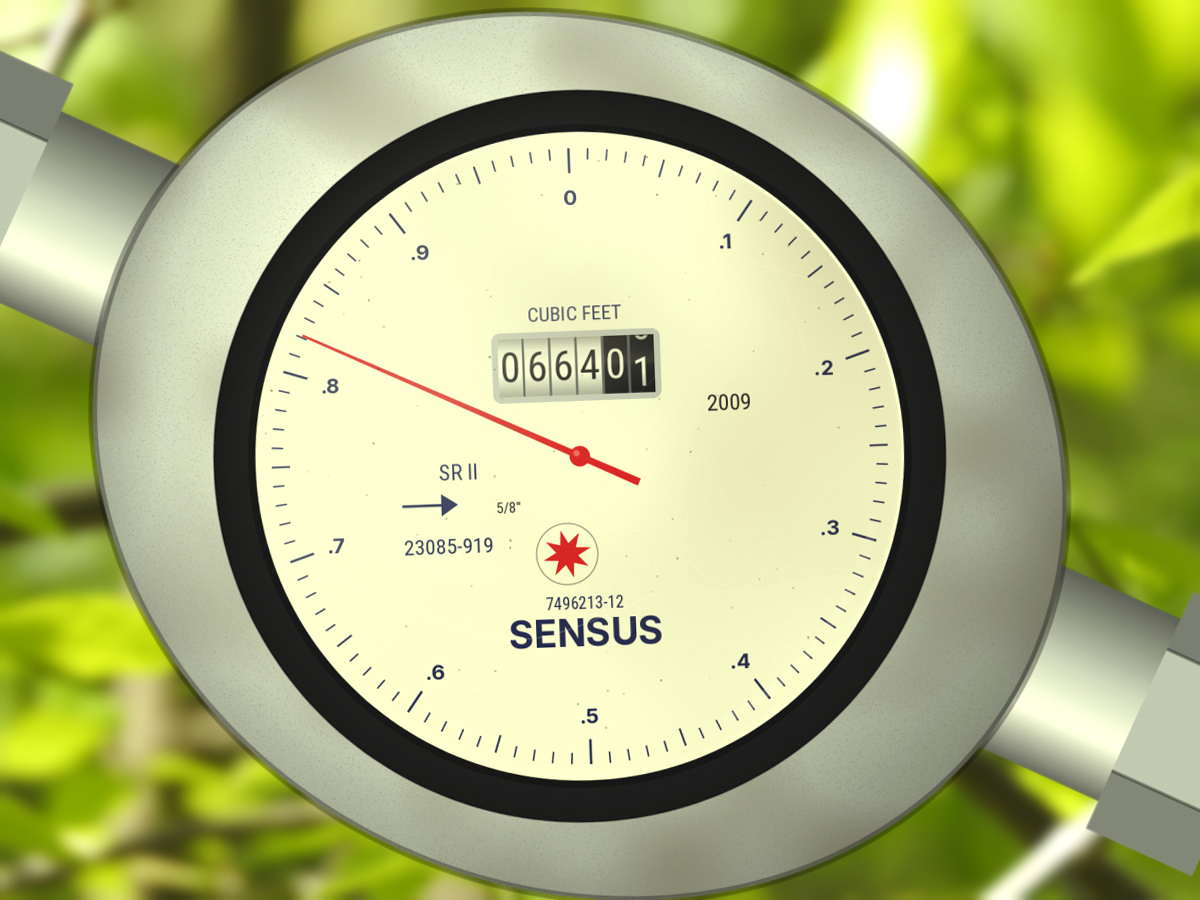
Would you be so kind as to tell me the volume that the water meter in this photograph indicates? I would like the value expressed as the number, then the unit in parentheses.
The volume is 66400.82 (ft³)
